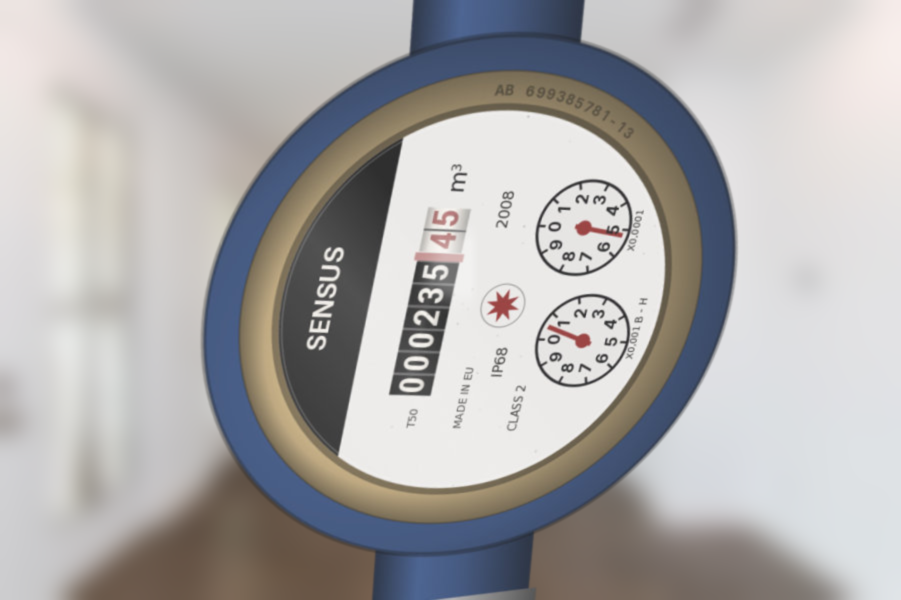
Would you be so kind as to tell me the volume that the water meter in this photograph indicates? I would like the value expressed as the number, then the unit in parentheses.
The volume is 235.4505 (m³)
